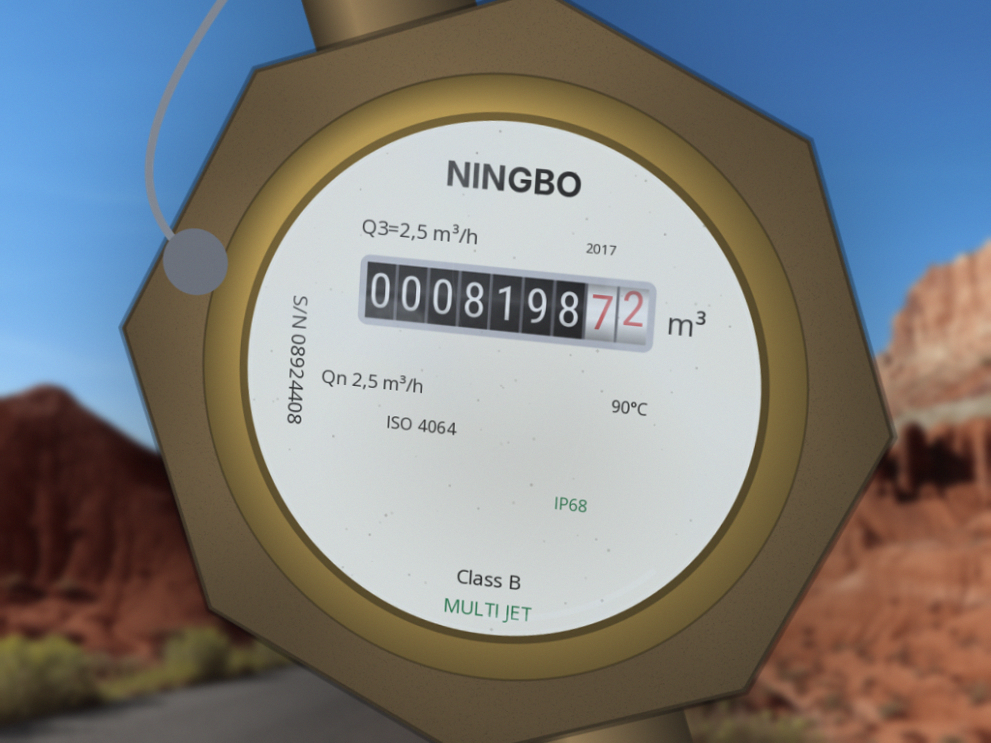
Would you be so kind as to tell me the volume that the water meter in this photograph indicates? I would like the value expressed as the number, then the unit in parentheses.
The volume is 8198.72 (m³)
